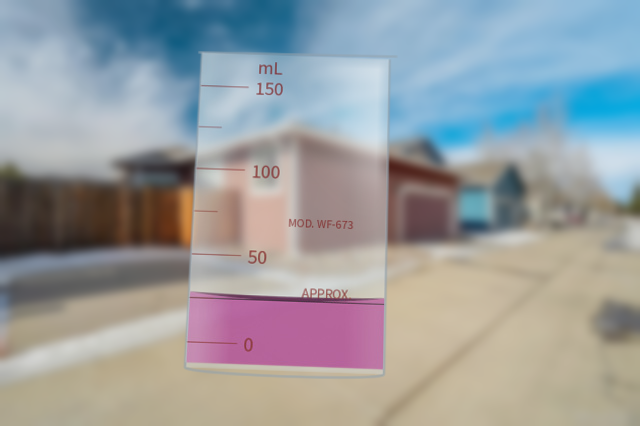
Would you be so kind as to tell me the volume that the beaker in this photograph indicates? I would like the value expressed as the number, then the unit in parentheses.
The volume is 25 (mL)
